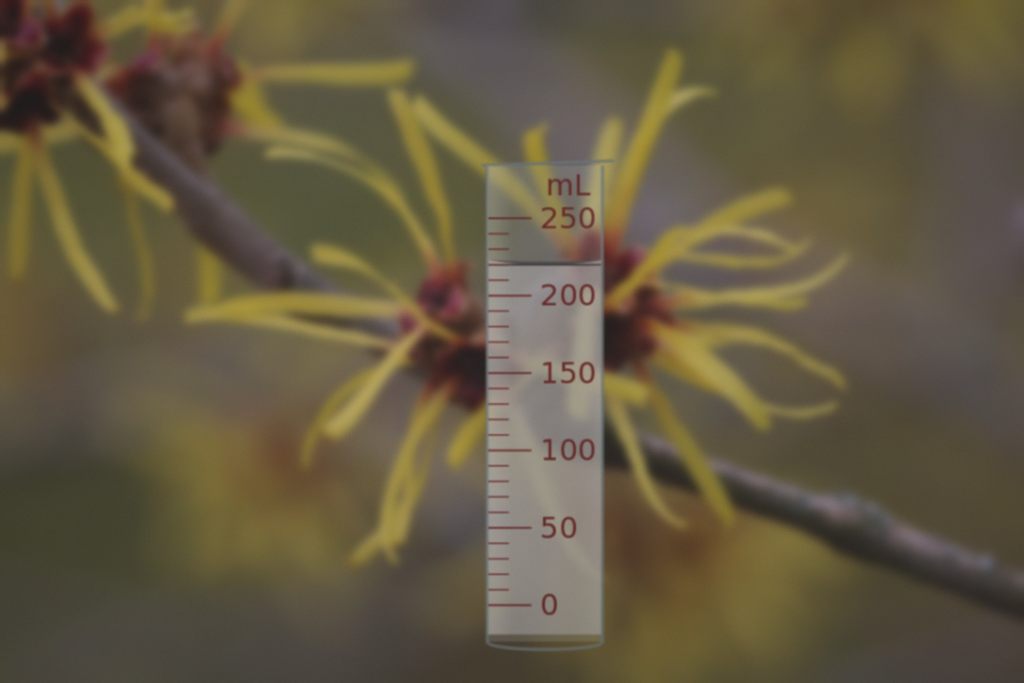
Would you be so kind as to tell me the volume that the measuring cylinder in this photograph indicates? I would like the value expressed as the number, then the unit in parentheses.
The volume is 220 (mL)
